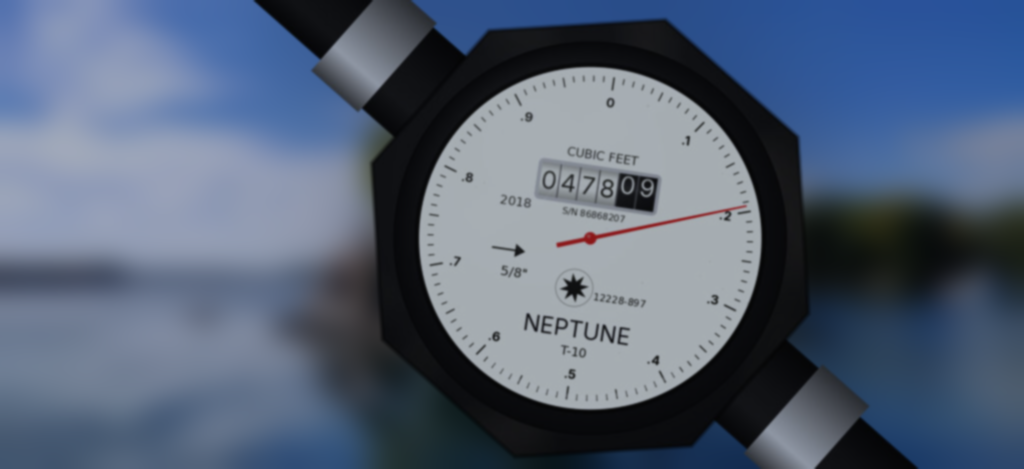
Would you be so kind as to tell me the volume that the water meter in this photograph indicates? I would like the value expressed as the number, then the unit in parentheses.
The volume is 47809.19 (ft³)
